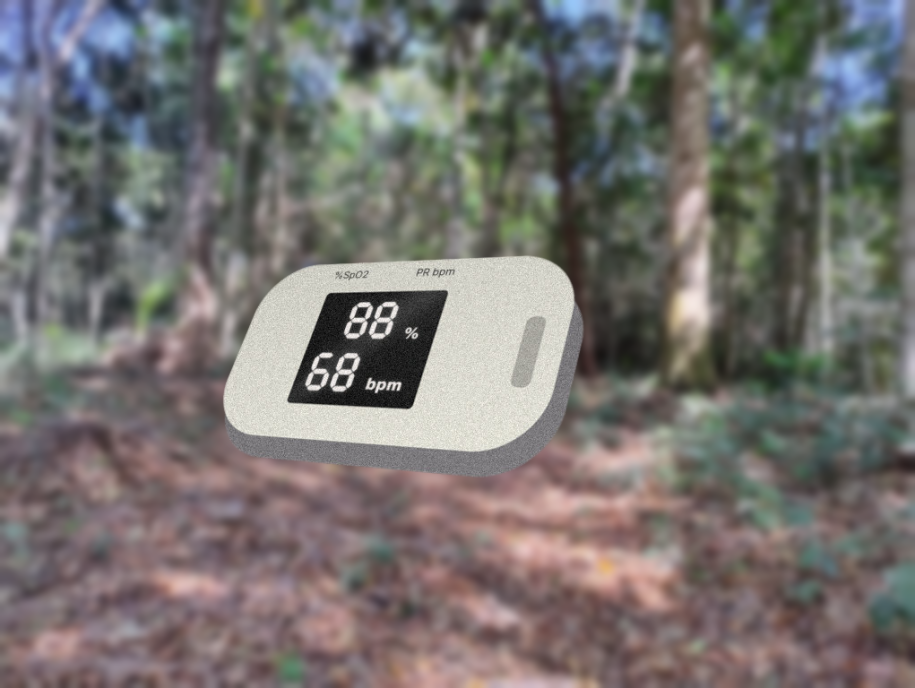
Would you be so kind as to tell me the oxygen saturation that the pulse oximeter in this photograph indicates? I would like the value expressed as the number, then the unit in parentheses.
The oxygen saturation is 88 (%)
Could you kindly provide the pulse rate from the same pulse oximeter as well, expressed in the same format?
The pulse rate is 68 (bpm)
